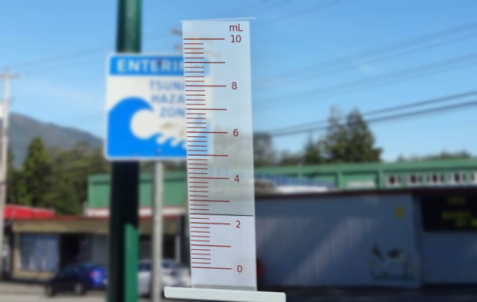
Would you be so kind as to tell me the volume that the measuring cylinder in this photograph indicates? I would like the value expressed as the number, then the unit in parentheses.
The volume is 2.4 (mL)
